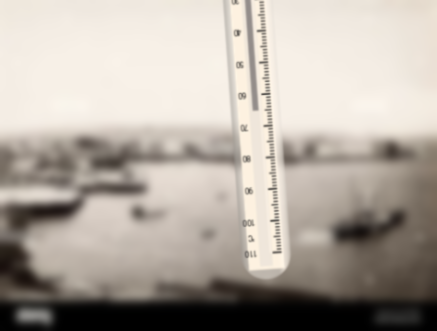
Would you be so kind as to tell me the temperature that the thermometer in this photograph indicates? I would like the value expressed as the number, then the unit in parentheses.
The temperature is 65 (°C)
